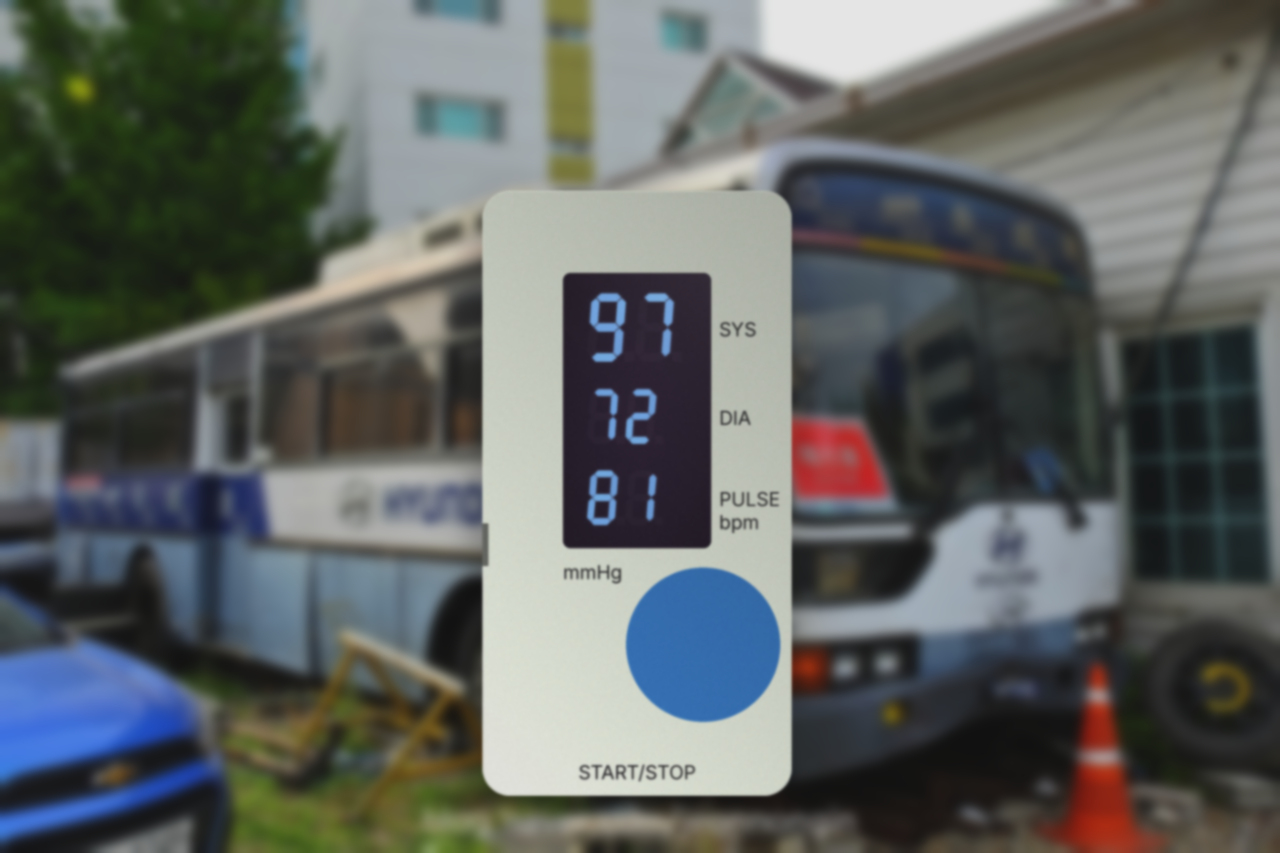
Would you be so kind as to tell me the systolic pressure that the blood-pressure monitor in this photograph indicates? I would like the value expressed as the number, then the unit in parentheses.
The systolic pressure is 97 (mmHg)
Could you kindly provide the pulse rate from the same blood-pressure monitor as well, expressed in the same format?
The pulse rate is 81 (bpm)
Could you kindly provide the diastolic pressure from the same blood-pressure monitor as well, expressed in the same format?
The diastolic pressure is 72 (mmHg)
